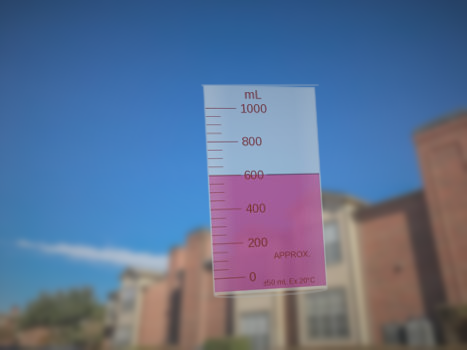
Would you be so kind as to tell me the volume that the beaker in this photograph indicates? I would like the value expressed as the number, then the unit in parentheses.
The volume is 600 (mL)
